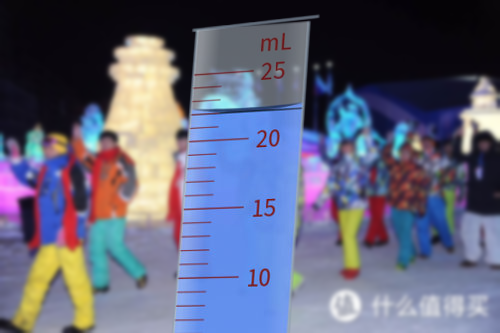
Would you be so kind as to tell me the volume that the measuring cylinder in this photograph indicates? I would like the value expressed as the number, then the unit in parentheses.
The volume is 22 (mL)
